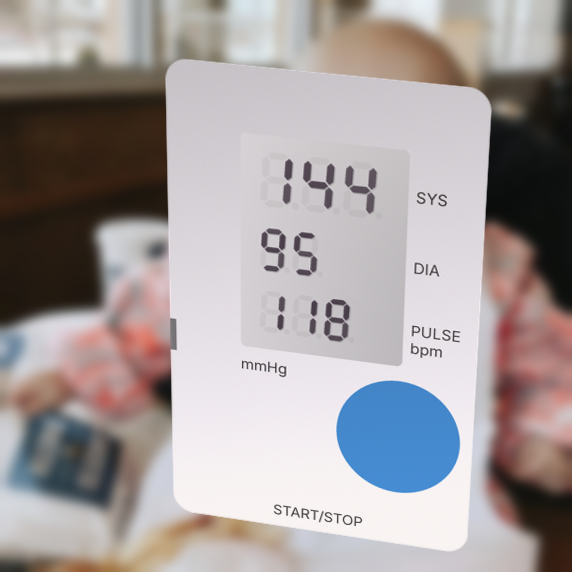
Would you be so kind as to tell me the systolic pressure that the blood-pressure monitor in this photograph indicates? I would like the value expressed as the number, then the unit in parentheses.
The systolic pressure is 144 (mmHg)
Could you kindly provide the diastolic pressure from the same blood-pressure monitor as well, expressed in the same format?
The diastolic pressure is 95 (mmHg)
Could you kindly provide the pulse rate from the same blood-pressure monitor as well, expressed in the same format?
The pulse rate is 118 (bpm)
